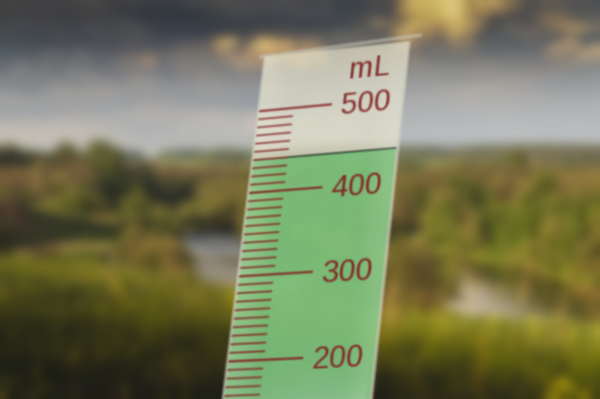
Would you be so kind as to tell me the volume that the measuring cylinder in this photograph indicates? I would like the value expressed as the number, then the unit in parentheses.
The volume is 440 (mL)
